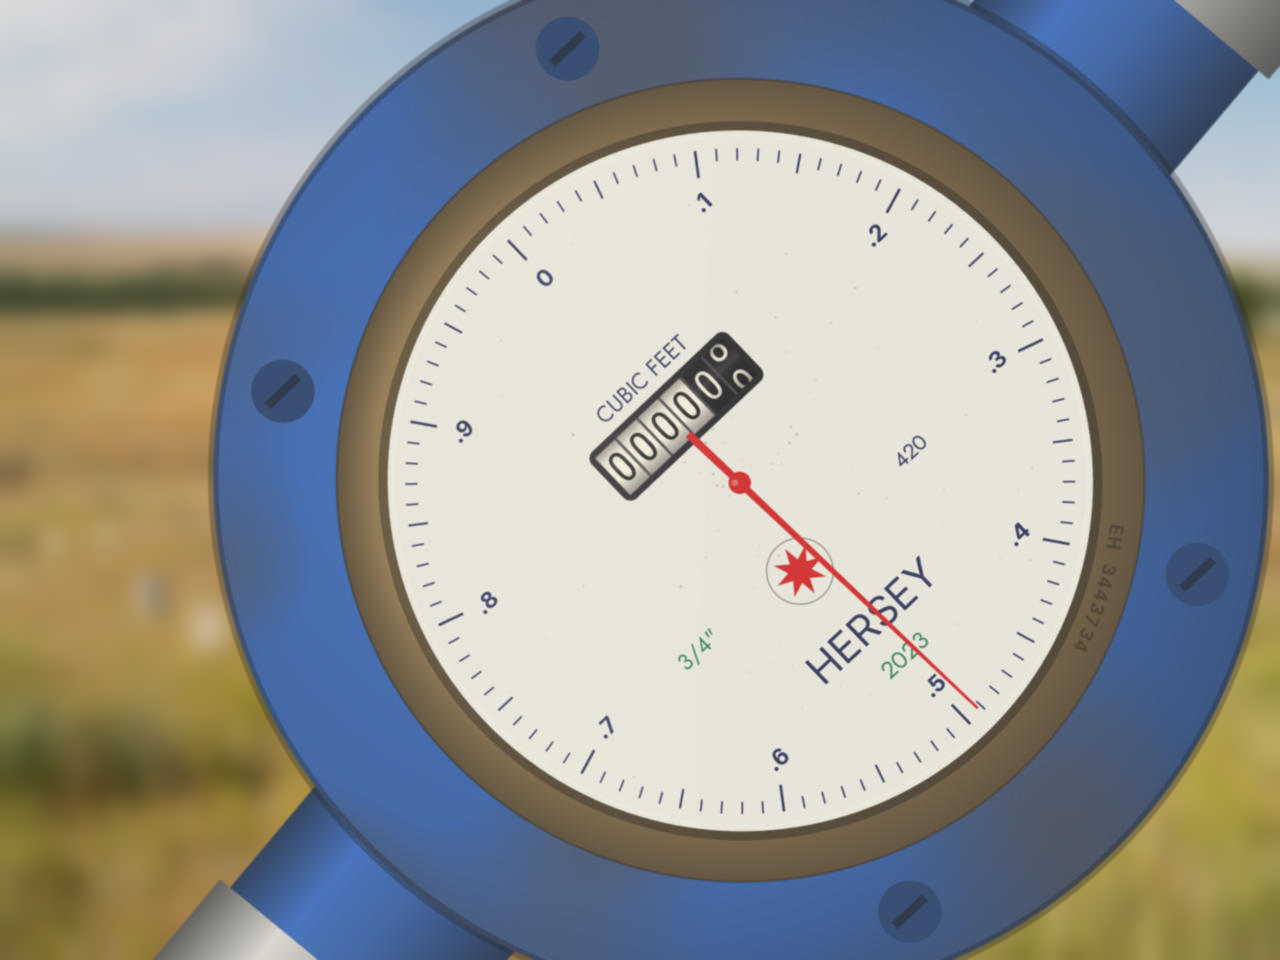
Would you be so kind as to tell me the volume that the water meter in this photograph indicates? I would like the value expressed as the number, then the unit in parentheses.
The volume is 8.49 (ft³)
